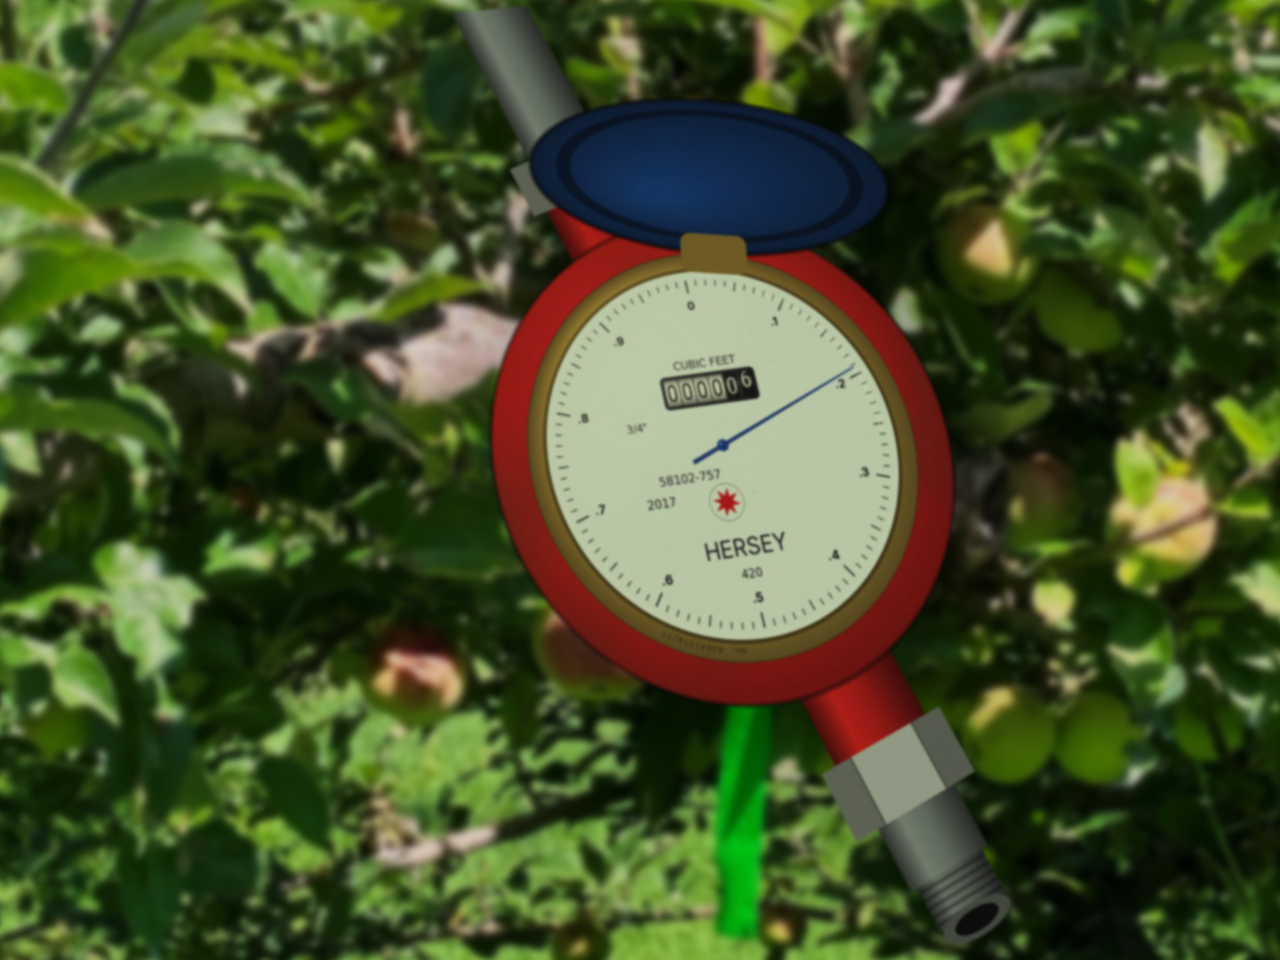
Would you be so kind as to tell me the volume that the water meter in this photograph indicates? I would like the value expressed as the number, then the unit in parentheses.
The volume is 6.19 (ft³)
